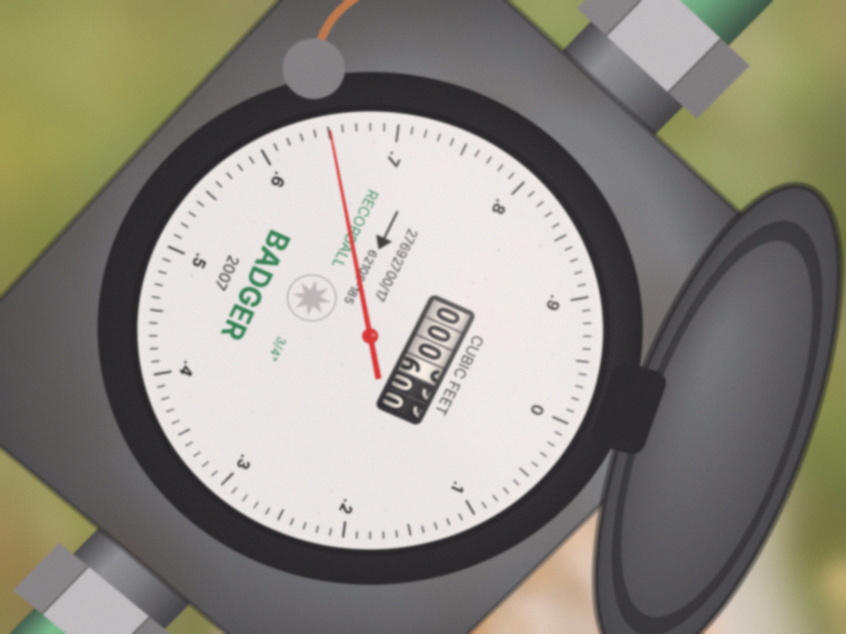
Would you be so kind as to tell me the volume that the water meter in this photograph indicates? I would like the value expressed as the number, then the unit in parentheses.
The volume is 599.65 (ft³)
